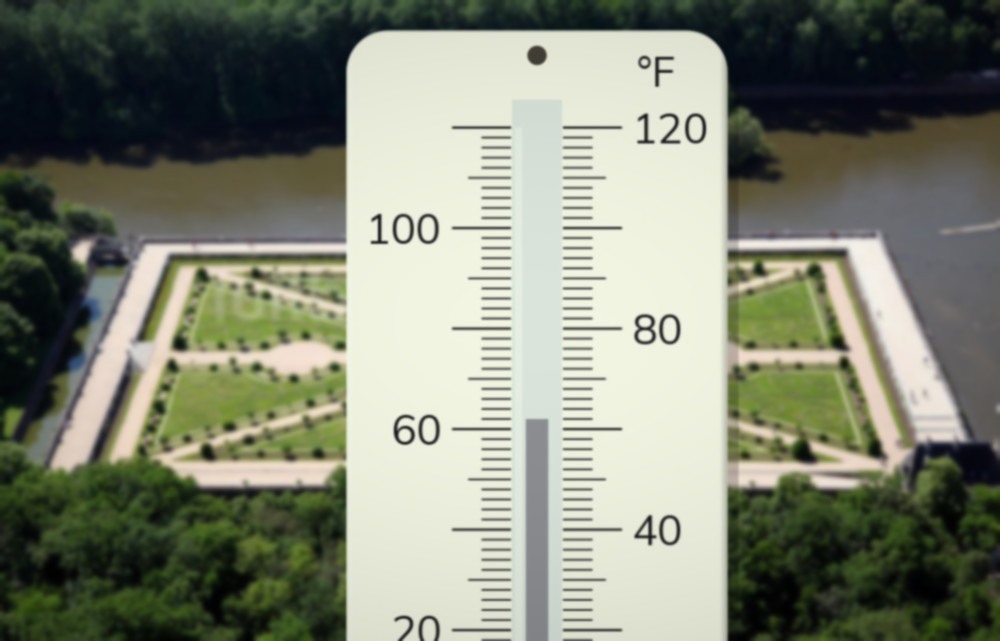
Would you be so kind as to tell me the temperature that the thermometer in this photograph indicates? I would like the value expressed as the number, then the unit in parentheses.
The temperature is 62 (°F)
